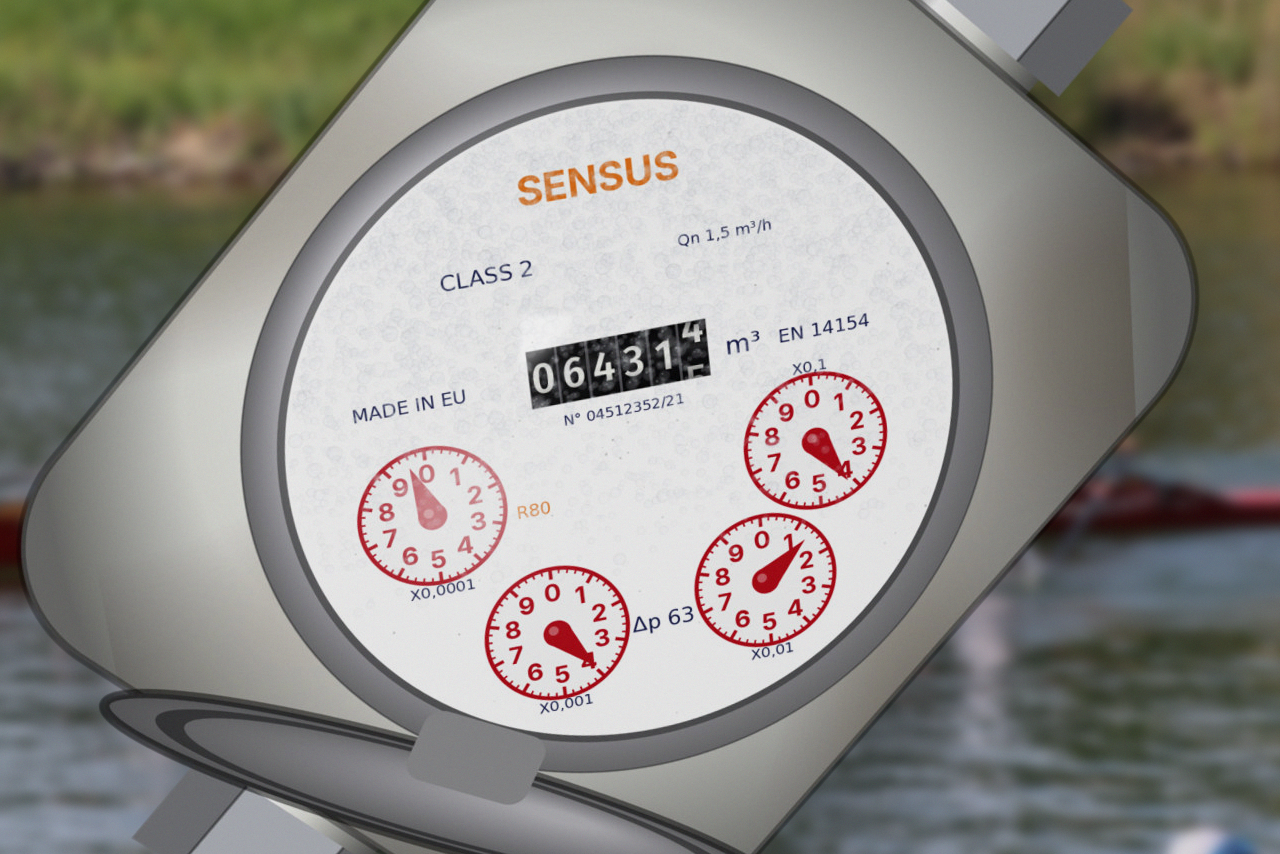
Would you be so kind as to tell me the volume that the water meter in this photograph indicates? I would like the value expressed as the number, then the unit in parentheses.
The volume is 64314.4139 (m³)
